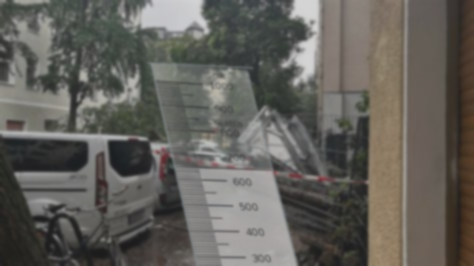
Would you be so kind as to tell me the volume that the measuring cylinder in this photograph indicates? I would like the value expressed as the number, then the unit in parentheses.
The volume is 650 (mL)
